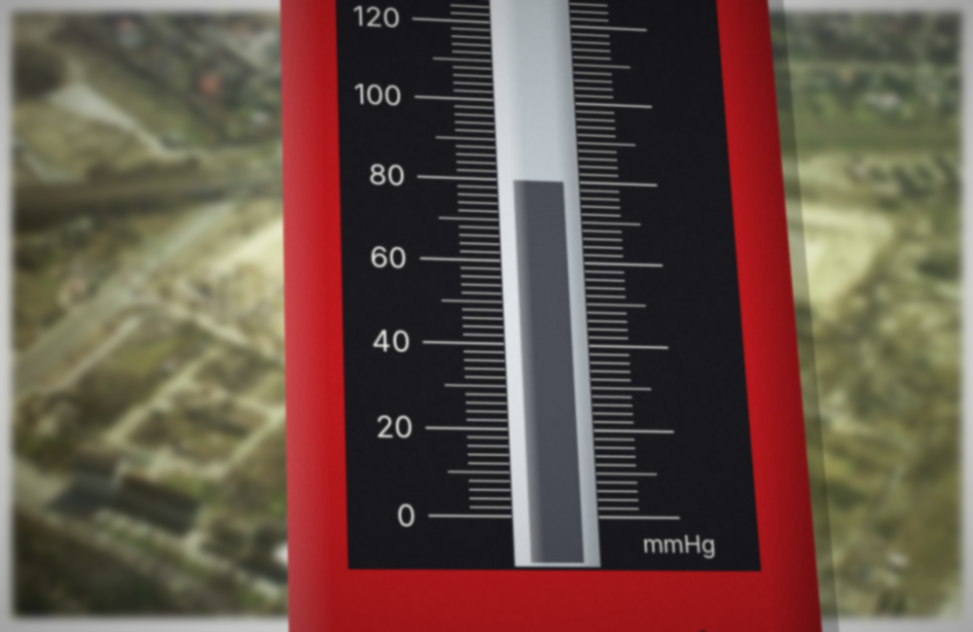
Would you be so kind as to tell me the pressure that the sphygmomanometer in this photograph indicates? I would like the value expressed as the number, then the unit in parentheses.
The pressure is 80 (mmHg)
